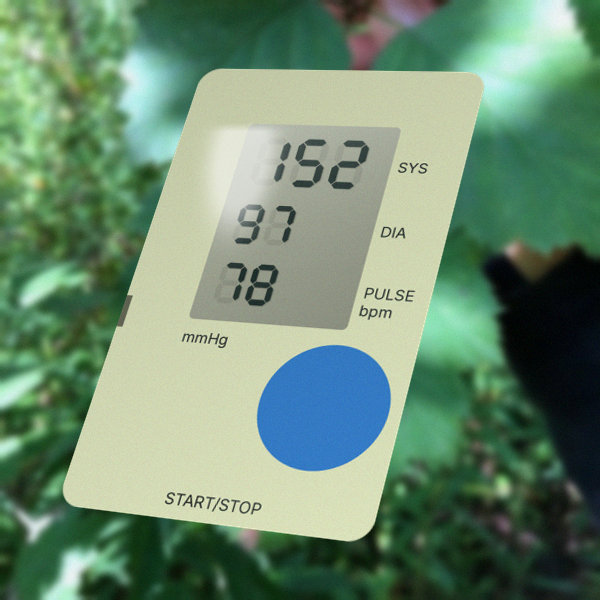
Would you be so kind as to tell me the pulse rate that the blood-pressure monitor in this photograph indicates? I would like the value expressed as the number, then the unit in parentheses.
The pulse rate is 78 (bpm)
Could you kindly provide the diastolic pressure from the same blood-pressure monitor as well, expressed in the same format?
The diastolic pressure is 97 (mmHg)
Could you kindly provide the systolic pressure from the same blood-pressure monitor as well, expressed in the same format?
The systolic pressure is 152 (mmHg)
